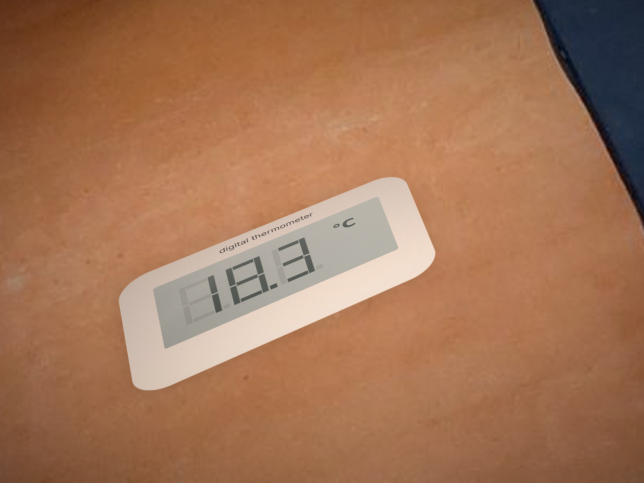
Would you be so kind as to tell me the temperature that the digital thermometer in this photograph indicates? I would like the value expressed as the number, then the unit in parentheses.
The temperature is 18.3 (°C)
